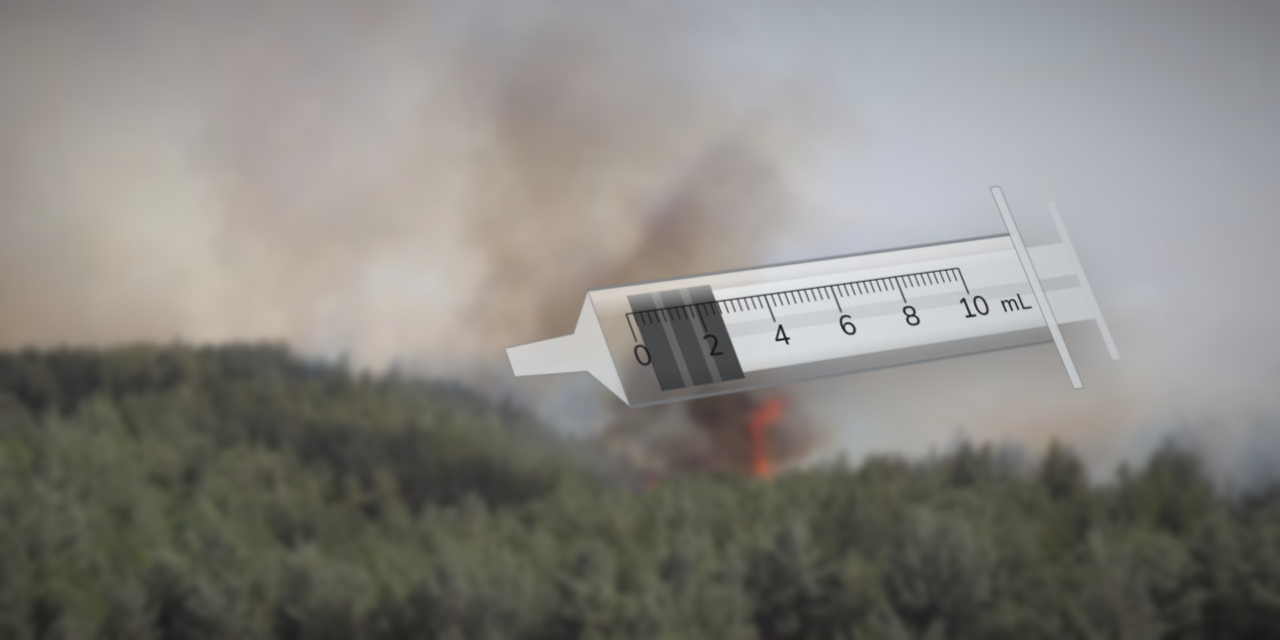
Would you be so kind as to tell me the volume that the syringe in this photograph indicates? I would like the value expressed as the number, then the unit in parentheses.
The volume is 0.2 (mL)
